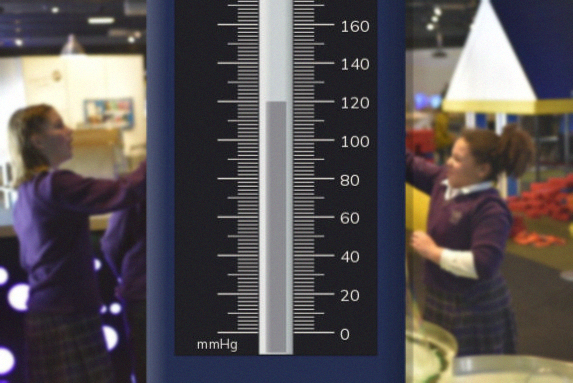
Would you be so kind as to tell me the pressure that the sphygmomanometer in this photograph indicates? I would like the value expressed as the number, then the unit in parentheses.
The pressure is 120 (mmHg)
